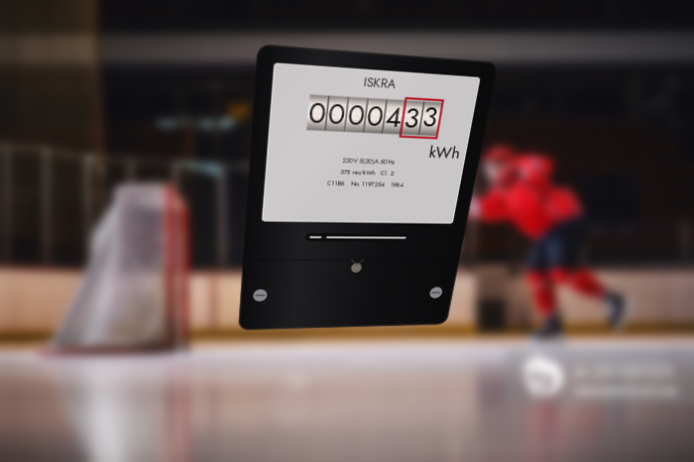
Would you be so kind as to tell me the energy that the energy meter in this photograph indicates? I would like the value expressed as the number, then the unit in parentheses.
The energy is 4.33 (kWh)
